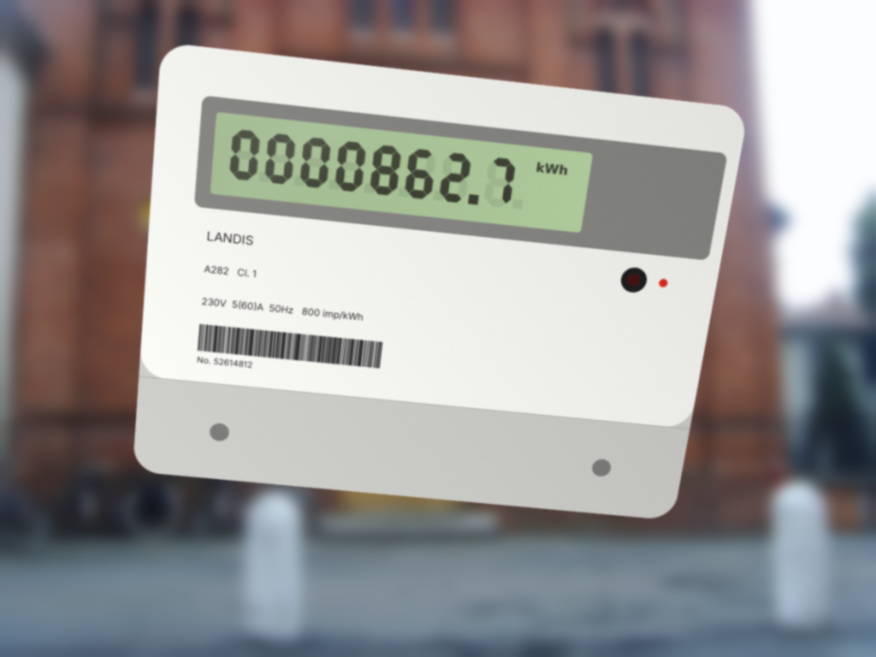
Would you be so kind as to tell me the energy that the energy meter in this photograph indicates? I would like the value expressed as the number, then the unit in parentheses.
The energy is 862.7 (kWh)
